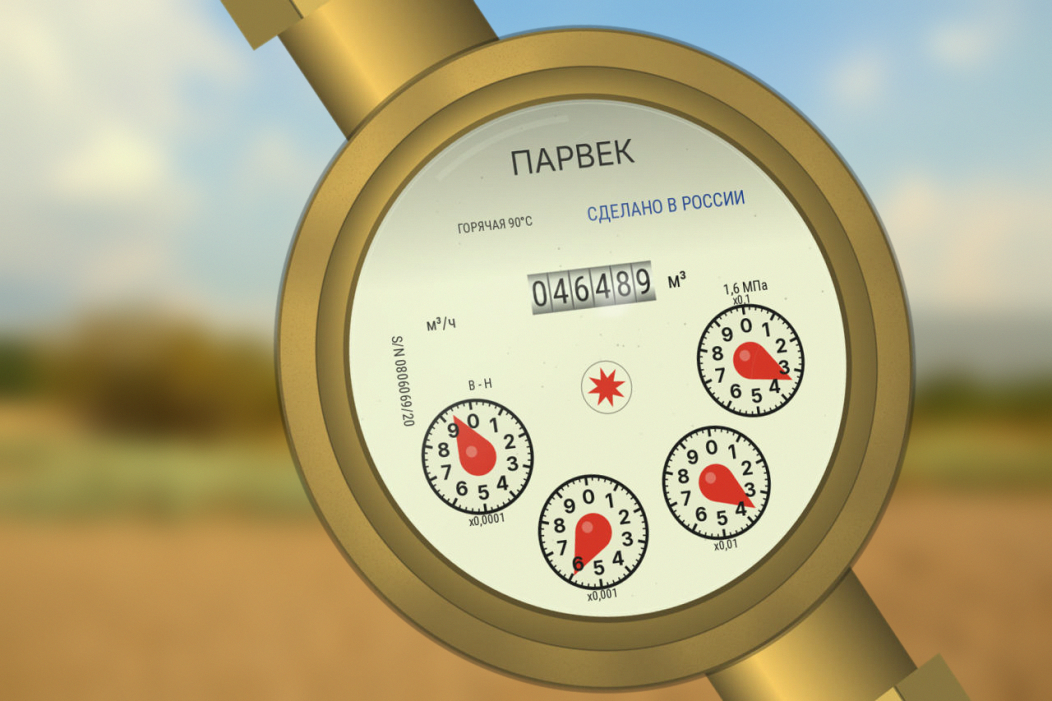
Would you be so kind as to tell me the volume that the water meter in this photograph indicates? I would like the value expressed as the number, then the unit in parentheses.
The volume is 46489.3359 (m³)
